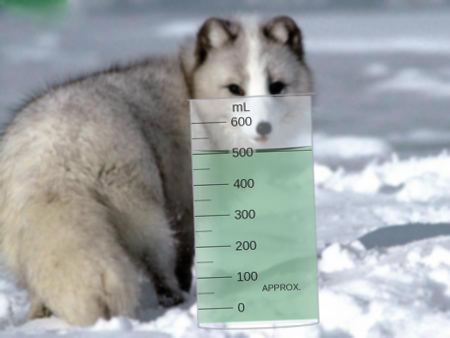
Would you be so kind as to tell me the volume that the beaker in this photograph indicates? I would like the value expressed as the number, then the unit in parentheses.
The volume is 500 (mL)
